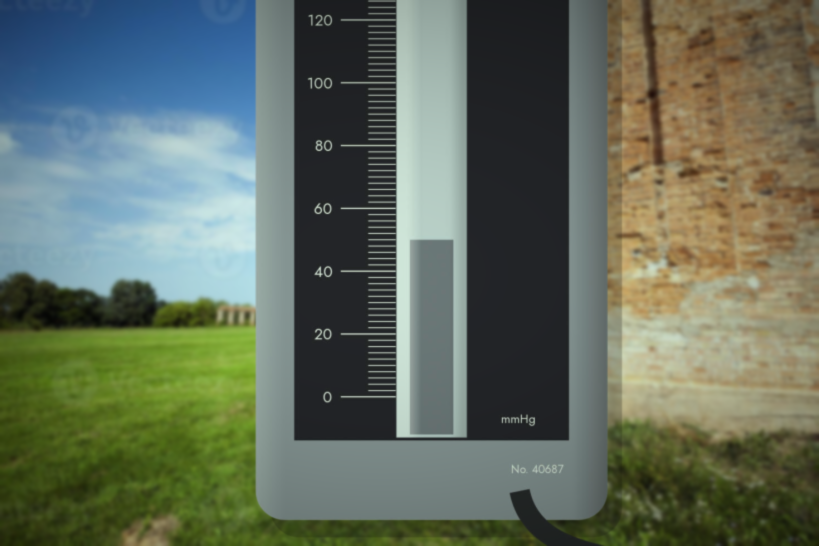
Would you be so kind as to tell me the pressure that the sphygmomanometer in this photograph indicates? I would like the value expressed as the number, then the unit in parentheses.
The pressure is 50 (mmHg)
